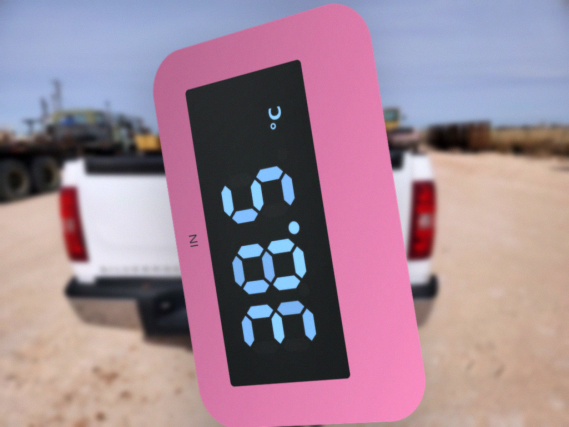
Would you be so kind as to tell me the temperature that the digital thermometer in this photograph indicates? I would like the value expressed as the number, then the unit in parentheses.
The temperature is 38.5 (°C)
